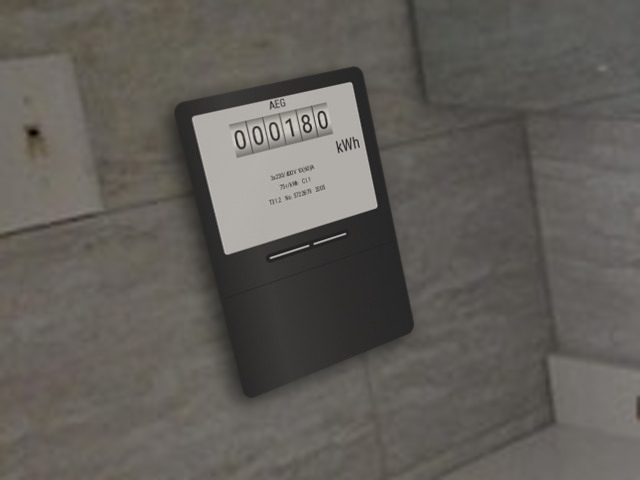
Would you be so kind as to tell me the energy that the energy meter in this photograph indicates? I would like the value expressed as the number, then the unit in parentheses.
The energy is 180 (kWh)
